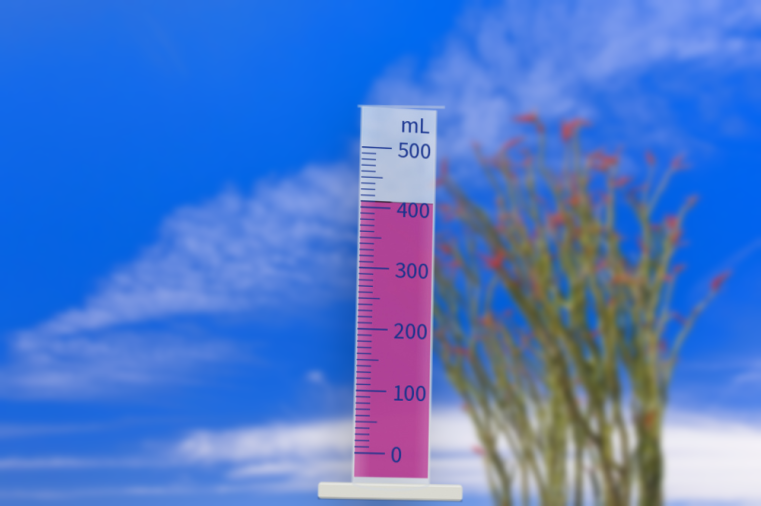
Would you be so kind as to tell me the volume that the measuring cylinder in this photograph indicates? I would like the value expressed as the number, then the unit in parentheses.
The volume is 410 (mL)
